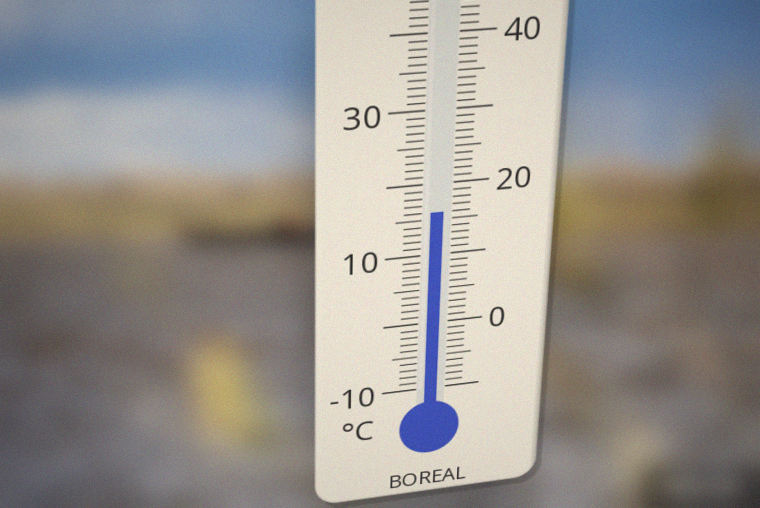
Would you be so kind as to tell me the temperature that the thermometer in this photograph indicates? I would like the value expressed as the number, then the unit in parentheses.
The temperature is 16 (°C)
